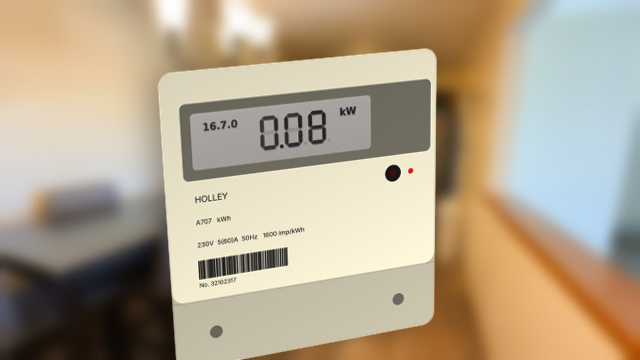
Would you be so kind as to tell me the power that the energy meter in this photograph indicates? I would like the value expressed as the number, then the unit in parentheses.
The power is 0.08 (kW)
